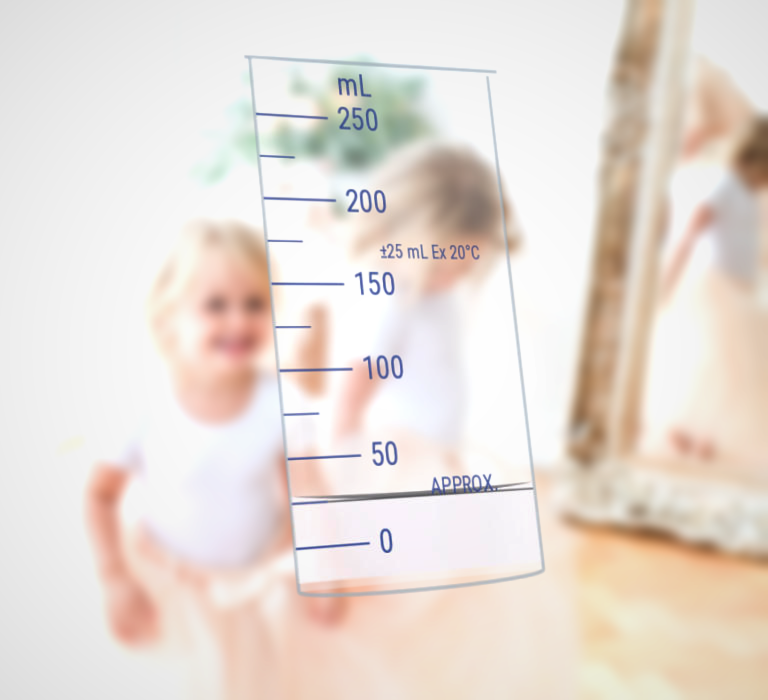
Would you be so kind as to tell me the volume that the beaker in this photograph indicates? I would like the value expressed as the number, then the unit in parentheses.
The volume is 25 (mL)
